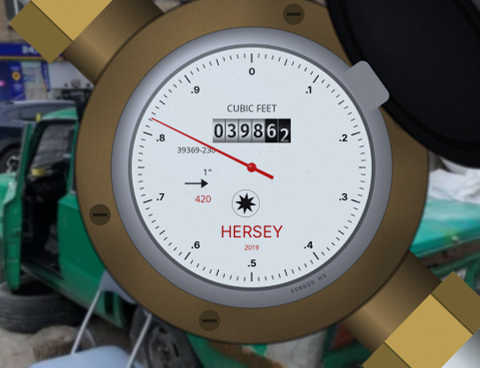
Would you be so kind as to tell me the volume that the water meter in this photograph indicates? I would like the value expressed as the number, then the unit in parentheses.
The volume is 39861.82 (ft³)
